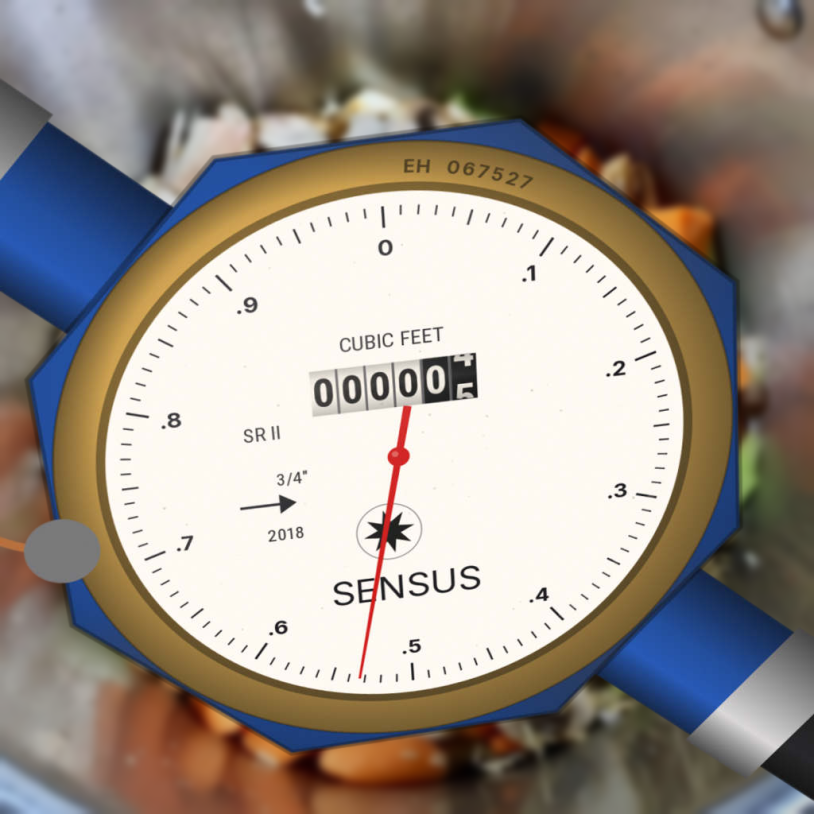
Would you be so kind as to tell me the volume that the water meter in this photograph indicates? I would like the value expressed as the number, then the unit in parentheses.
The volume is 4.53 (ft³)
